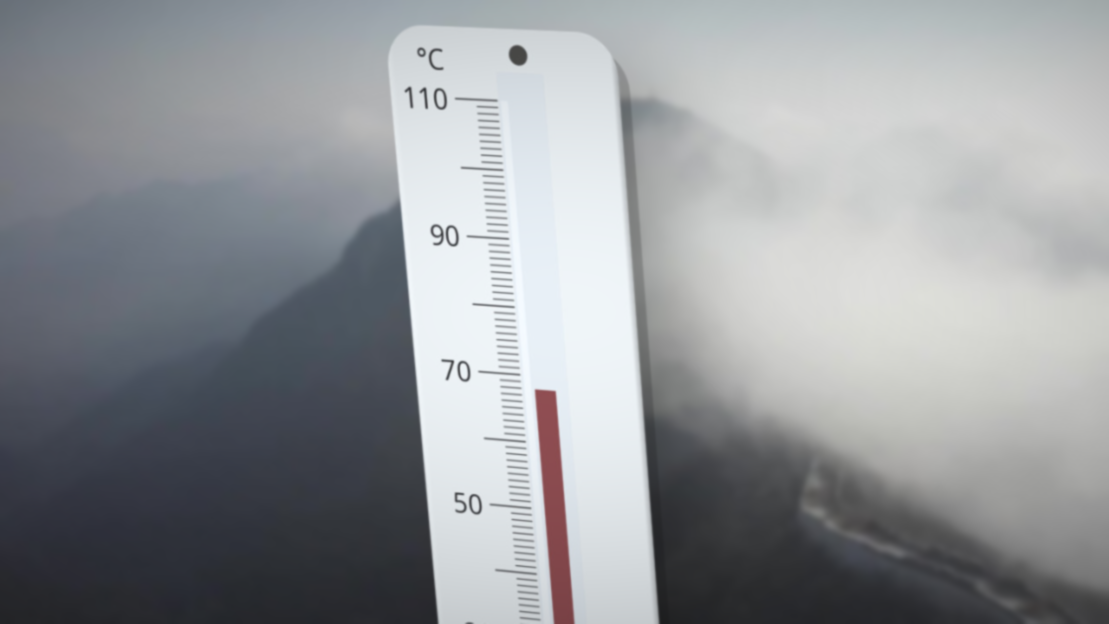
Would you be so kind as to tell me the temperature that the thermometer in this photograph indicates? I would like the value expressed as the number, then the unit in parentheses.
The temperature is 68 (°C)
